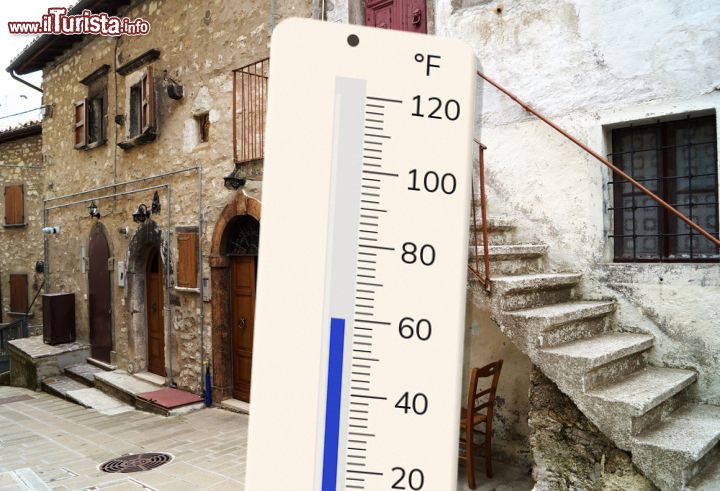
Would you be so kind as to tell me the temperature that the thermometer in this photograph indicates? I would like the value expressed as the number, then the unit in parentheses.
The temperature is 60 (°F)
